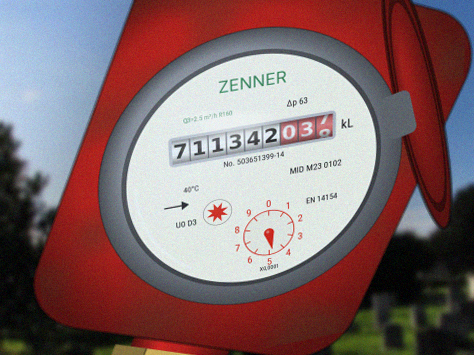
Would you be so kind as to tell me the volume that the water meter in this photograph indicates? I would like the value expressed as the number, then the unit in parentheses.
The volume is 711342.0374 (kL)
